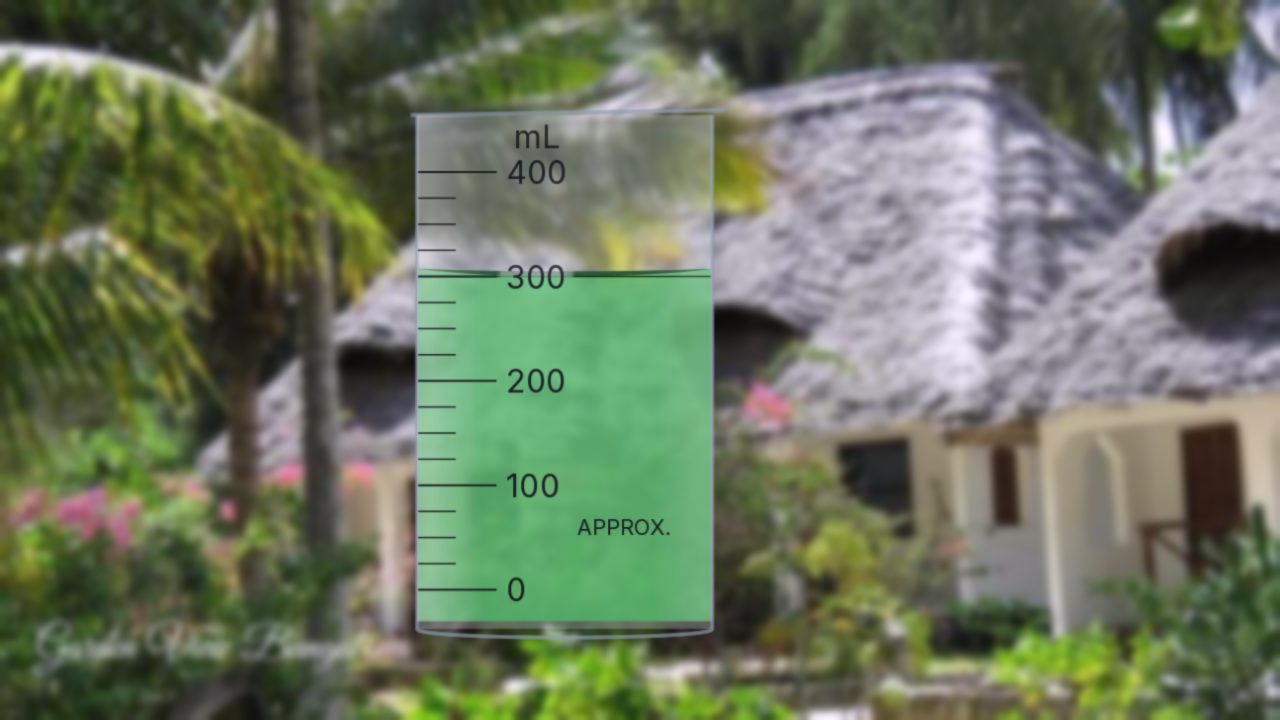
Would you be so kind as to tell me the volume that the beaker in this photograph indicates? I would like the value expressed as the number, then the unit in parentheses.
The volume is 300 (mL)
